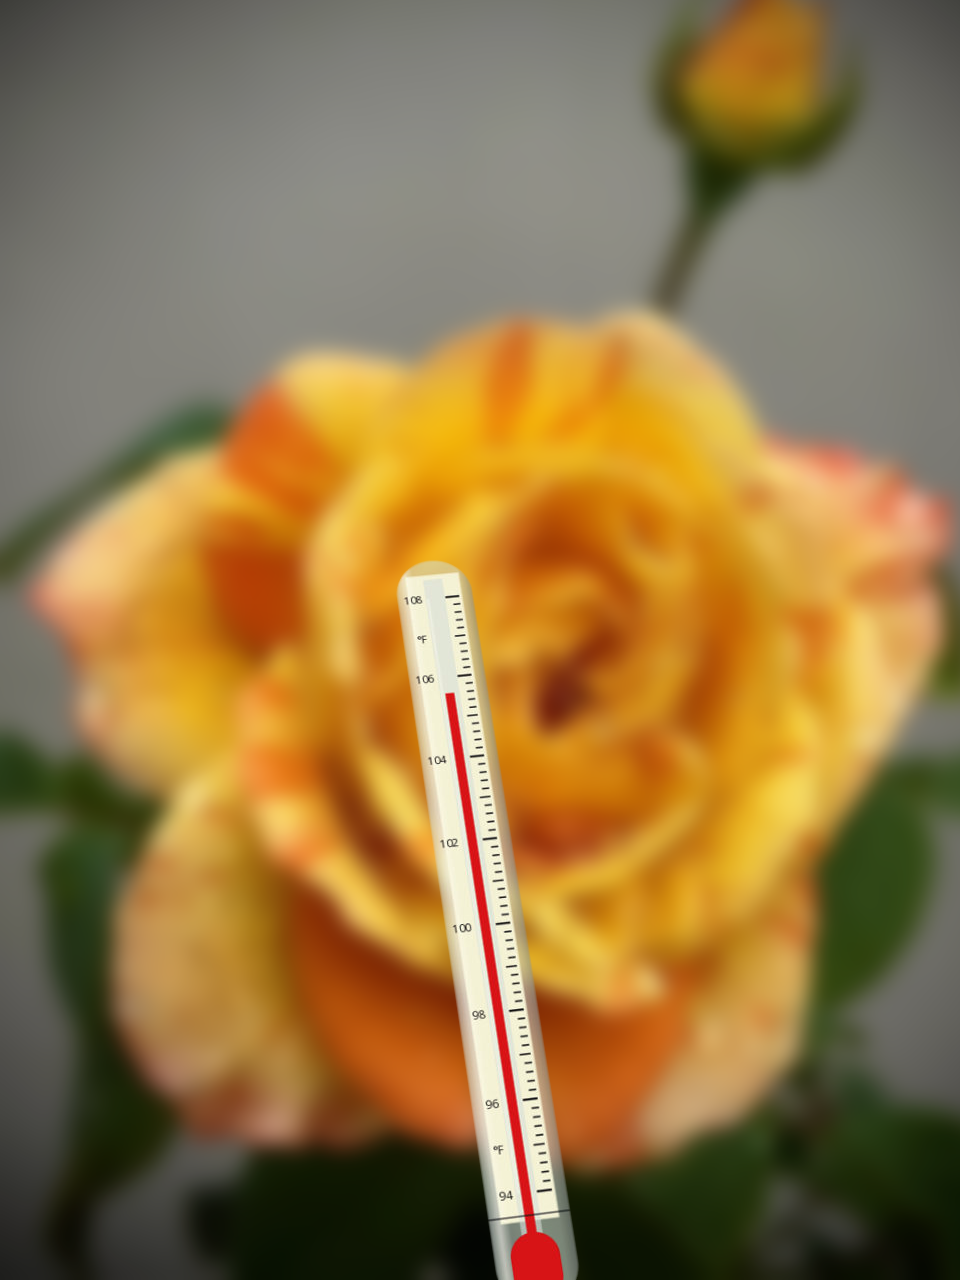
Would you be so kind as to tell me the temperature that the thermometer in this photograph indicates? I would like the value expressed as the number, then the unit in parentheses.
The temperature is 105.6 (°F)
